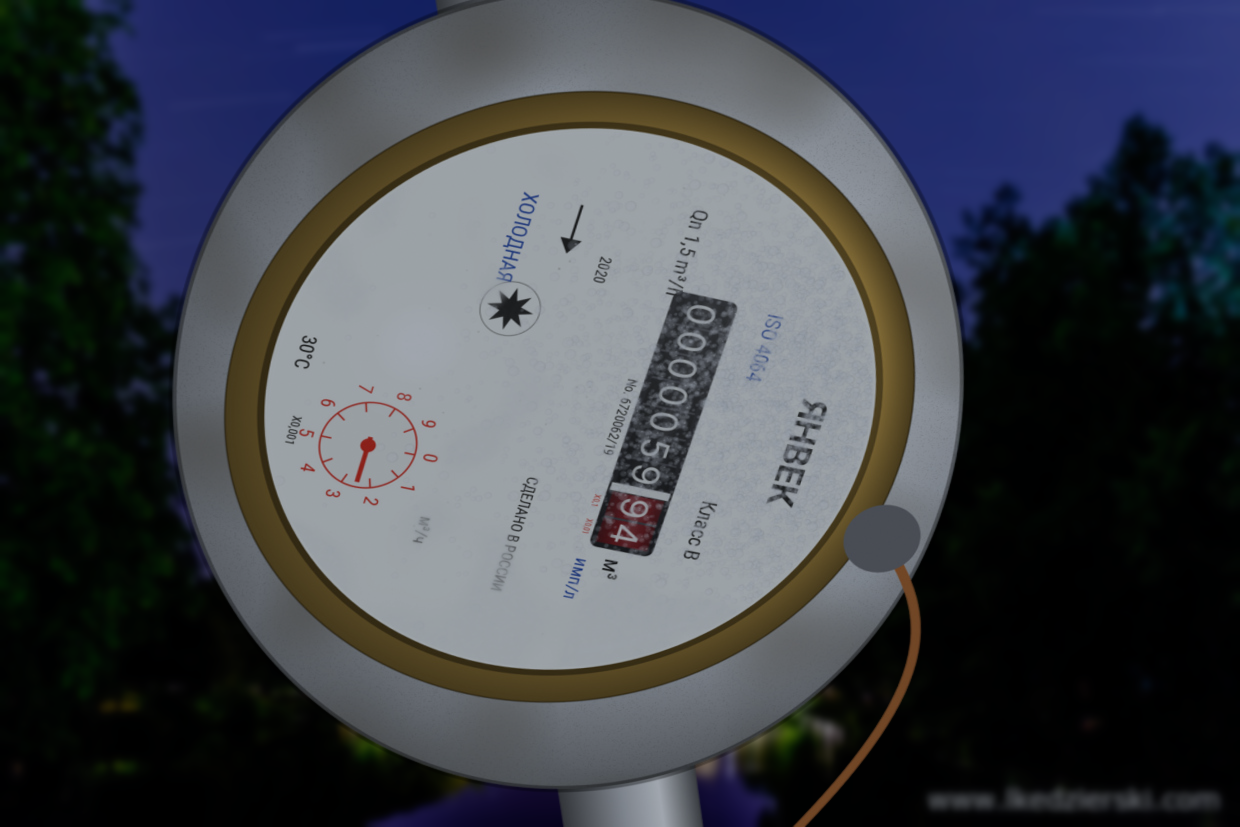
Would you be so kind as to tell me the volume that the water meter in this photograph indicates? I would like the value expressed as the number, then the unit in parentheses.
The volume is 59.942 (m³)
